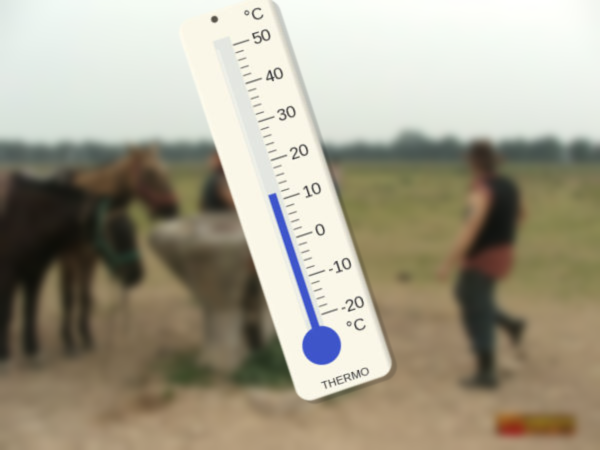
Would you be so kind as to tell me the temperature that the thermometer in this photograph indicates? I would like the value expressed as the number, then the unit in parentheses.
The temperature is 12 (°C)
